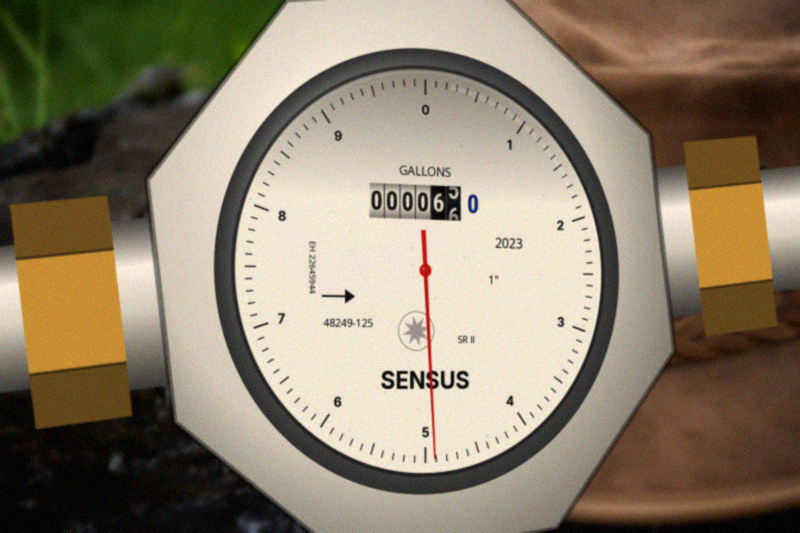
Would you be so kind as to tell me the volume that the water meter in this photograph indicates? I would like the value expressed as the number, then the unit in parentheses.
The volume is 654.9 (gal)
